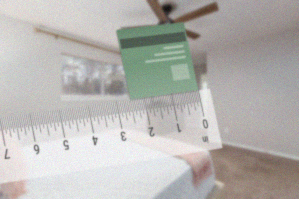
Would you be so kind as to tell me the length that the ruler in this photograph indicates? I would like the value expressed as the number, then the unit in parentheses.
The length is 2.5 (in)
